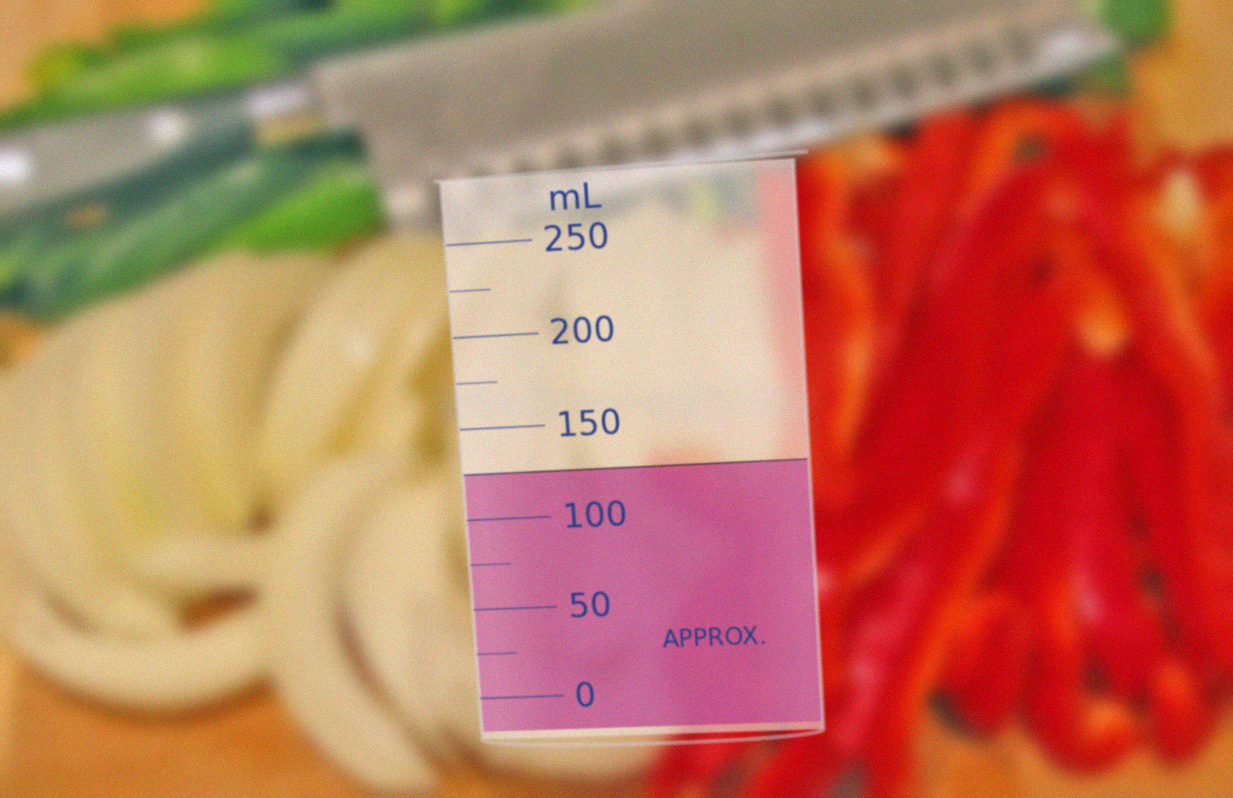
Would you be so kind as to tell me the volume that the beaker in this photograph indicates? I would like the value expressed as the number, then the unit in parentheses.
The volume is 125 (mL)
